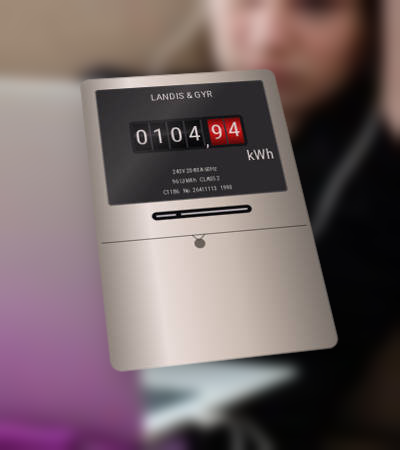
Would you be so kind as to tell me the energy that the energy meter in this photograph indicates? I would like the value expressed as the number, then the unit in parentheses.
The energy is 104.94 (kWh)
